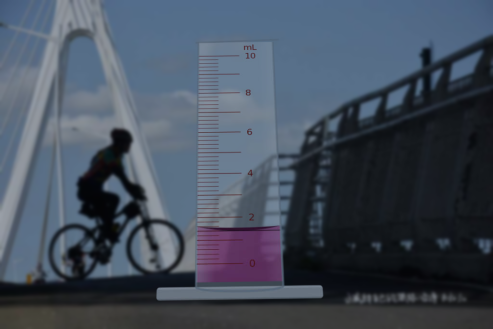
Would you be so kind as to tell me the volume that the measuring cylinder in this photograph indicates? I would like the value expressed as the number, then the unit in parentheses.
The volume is 1.4 (mL)
